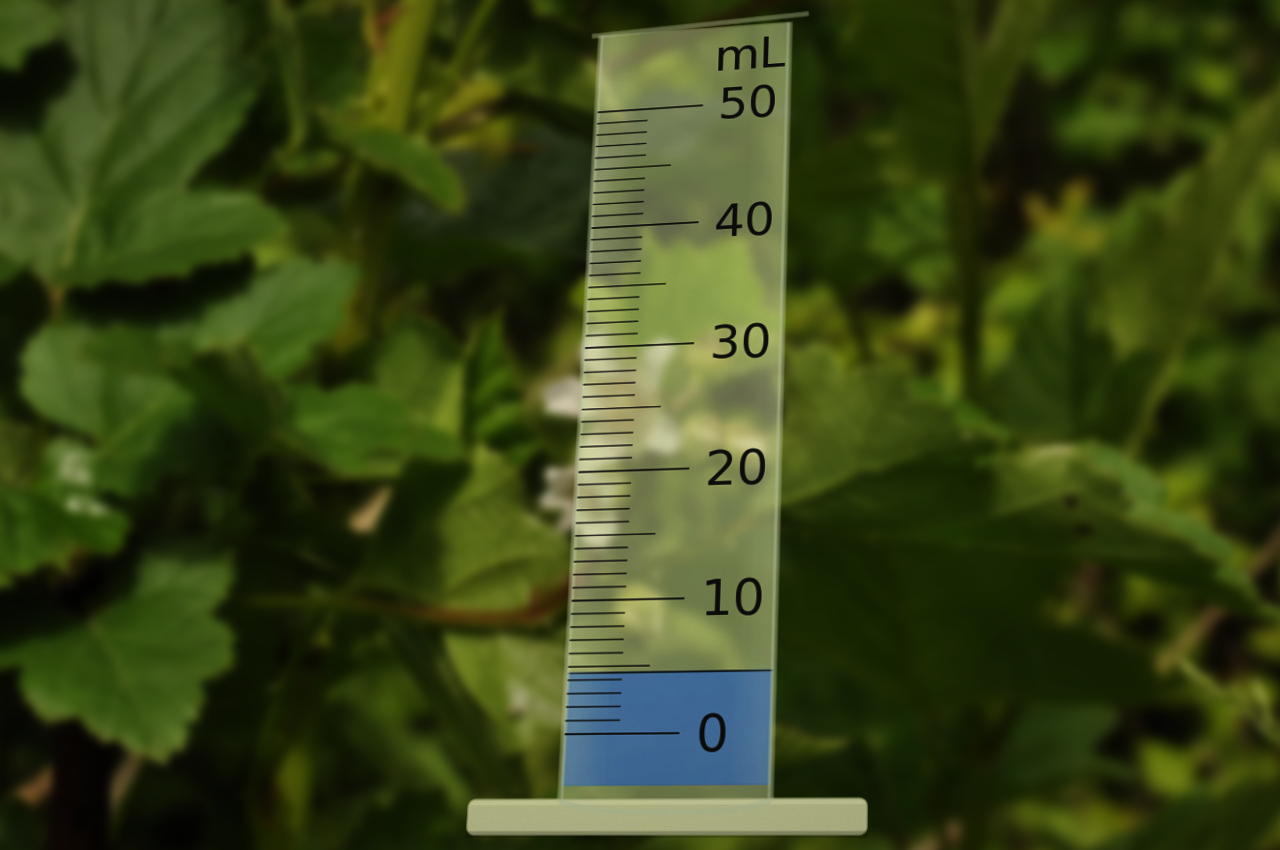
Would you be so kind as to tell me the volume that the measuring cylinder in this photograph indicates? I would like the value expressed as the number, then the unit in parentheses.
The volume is 4.5 (mL)
